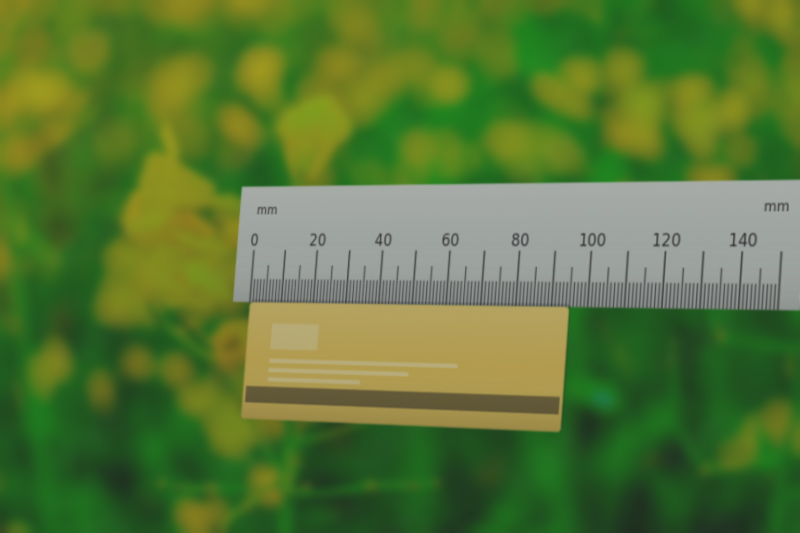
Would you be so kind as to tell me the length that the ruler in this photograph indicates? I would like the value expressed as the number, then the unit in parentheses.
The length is 95 (mm)
